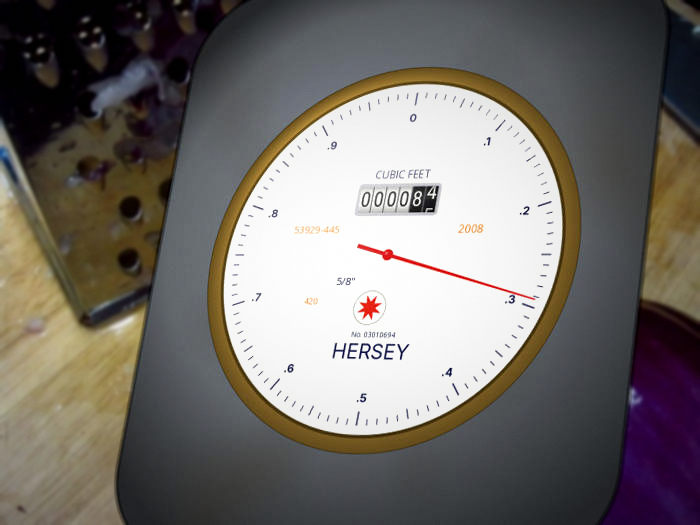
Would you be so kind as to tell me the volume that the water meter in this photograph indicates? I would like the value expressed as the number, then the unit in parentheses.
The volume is 84.29 (ft³)
